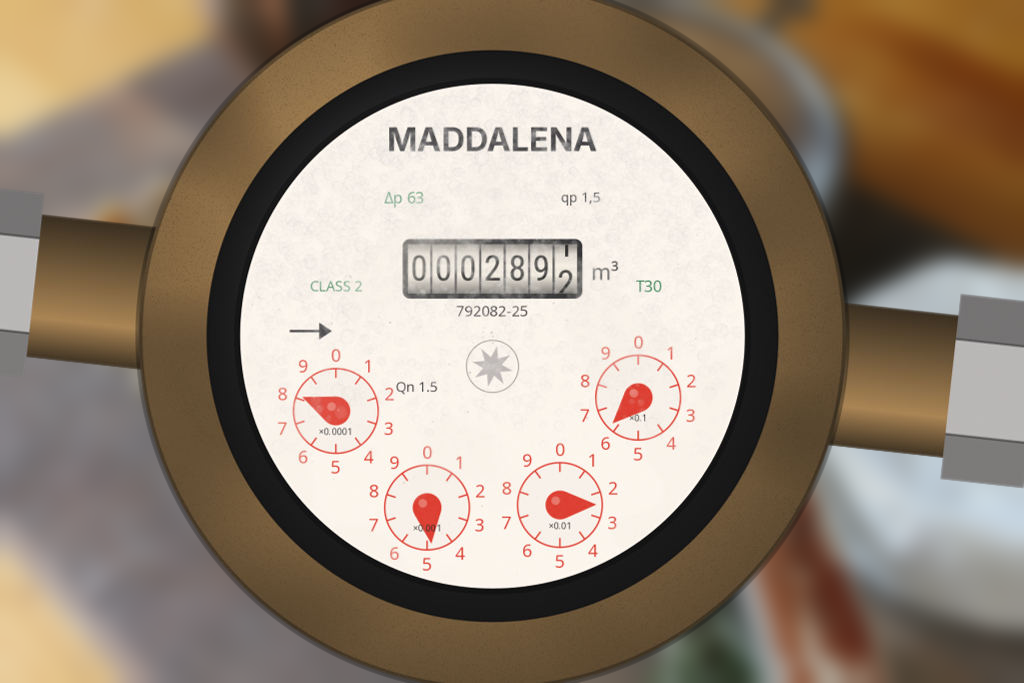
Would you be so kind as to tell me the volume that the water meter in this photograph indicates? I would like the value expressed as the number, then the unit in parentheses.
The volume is 2891.6248 (m³)
